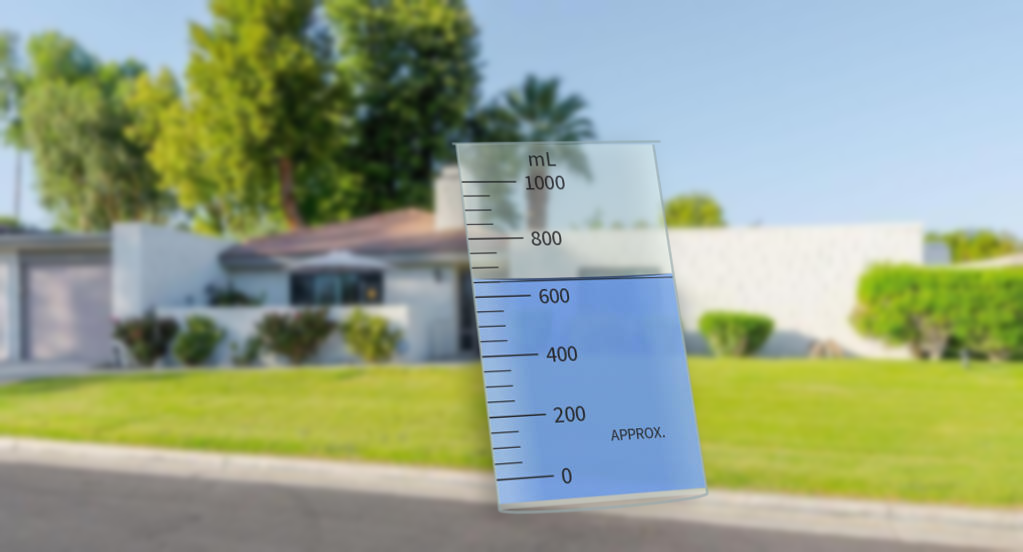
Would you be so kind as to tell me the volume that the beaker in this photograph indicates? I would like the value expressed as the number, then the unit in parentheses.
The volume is 650 (mL)
